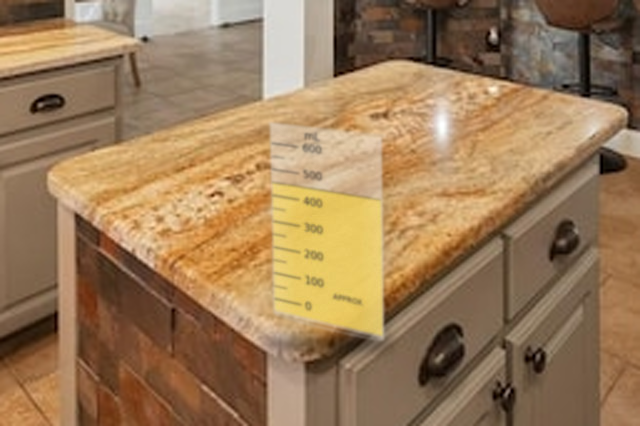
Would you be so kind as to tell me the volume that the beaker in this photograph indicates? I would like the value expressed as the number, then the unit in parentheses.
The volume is 450 (mL)
